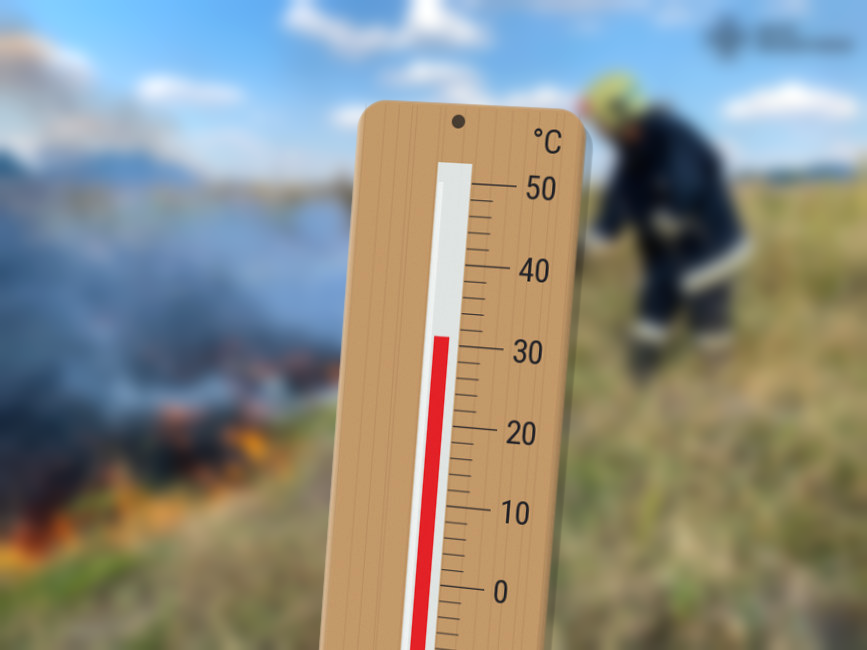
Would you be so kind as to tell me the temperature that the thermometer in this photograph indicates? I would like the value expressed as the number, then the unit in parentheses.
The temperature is 31 (°C)
